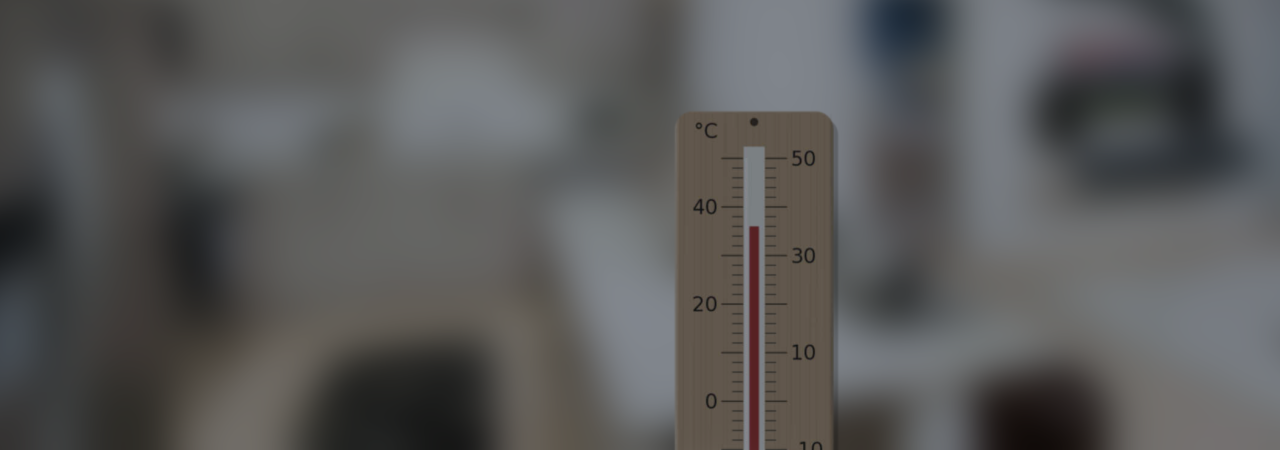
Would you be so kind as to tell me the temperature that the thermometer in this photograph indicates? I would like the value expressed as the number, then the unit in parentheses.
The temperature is 36 (°C)
